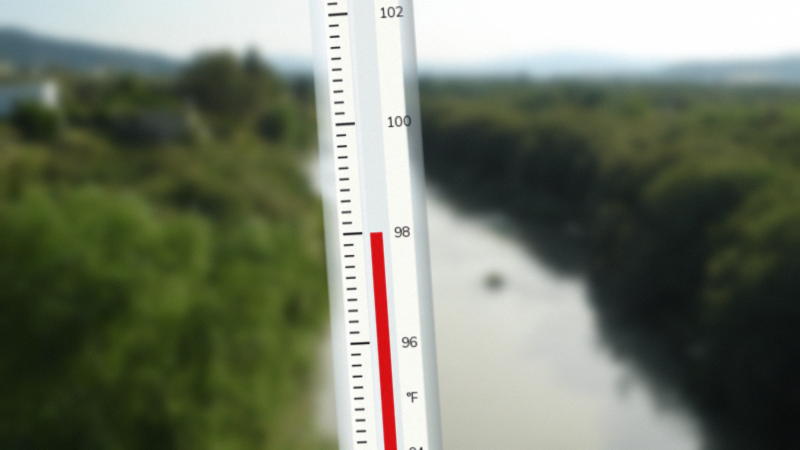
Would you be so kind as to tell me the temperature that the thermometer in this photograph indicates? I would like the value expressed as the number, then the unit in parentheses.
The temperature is 98 (°F)
